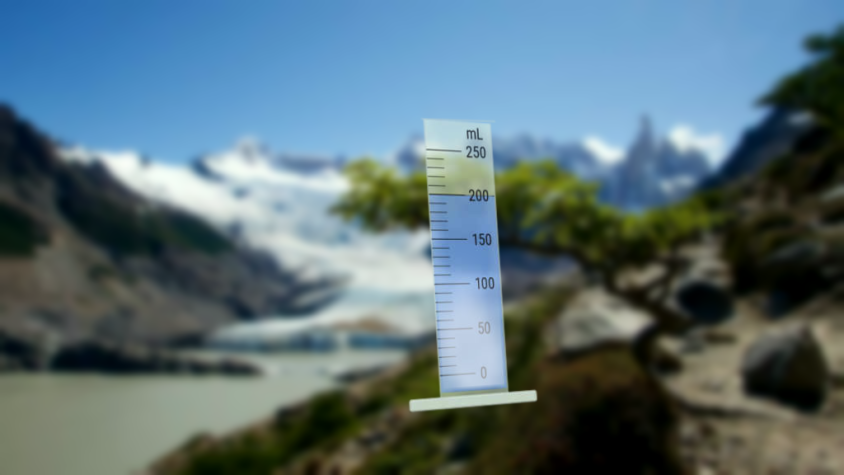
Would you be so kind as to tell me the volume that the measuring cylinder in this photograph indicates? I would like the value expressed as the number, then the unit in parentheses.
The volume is 200 (mL)
